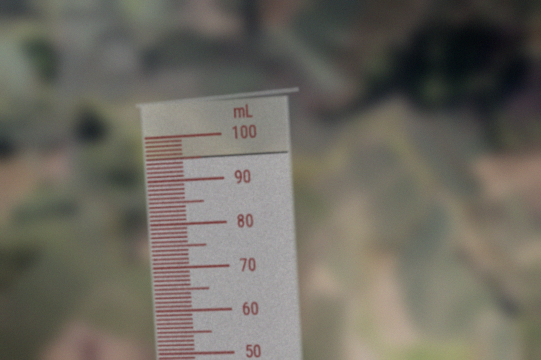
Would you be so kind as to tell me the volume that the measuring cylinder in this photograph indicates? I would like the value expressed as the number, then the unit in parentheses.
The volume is 95 (mL)
